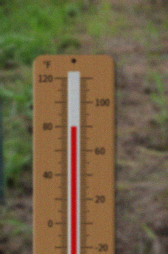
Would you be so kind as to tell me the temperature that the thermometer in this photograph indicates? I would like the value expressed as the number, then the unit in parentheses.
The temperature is 80 (°F)
